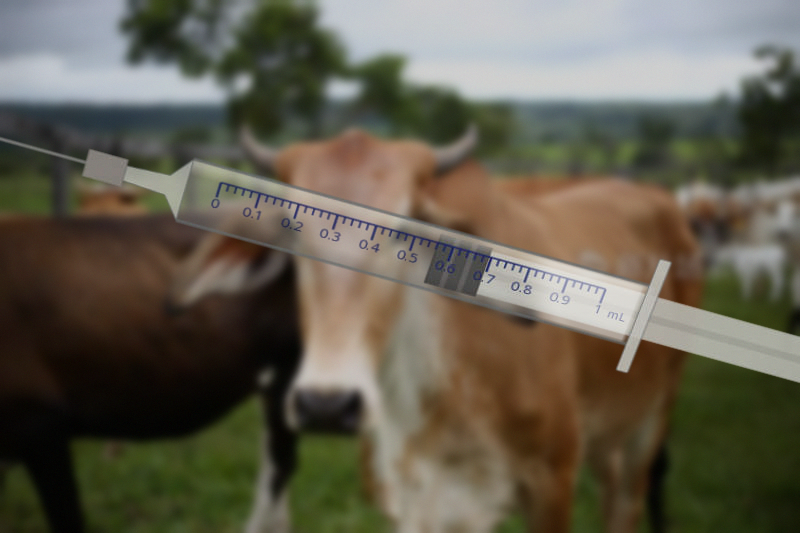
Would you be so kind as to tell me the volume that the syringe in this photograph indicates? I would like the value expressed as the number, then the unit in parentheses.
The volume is 0.56 (mL)
